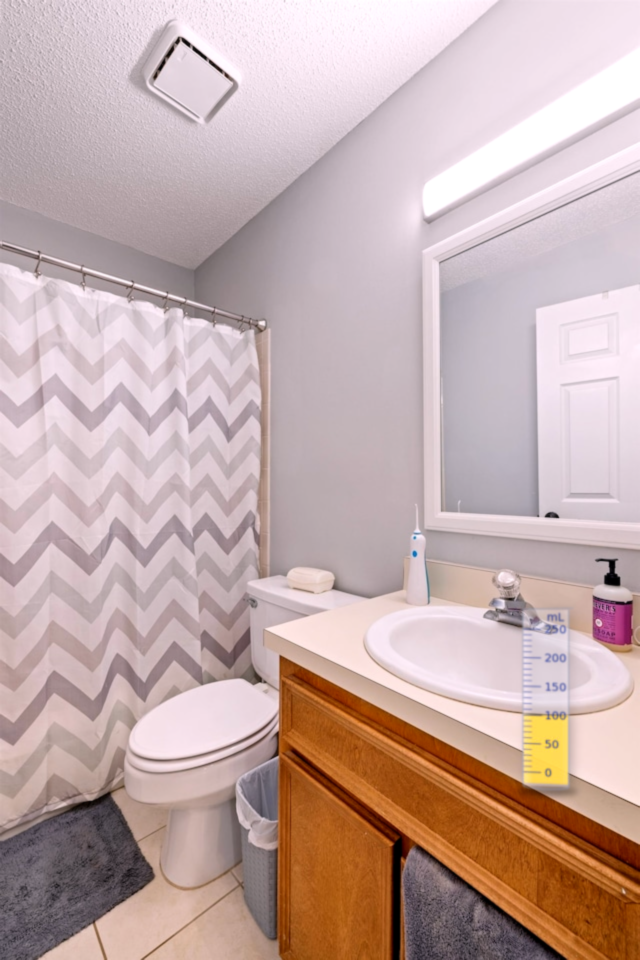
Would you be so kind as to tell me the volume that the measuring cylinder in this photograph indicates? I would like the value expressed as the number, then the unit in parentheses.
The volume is 100 (mL)
